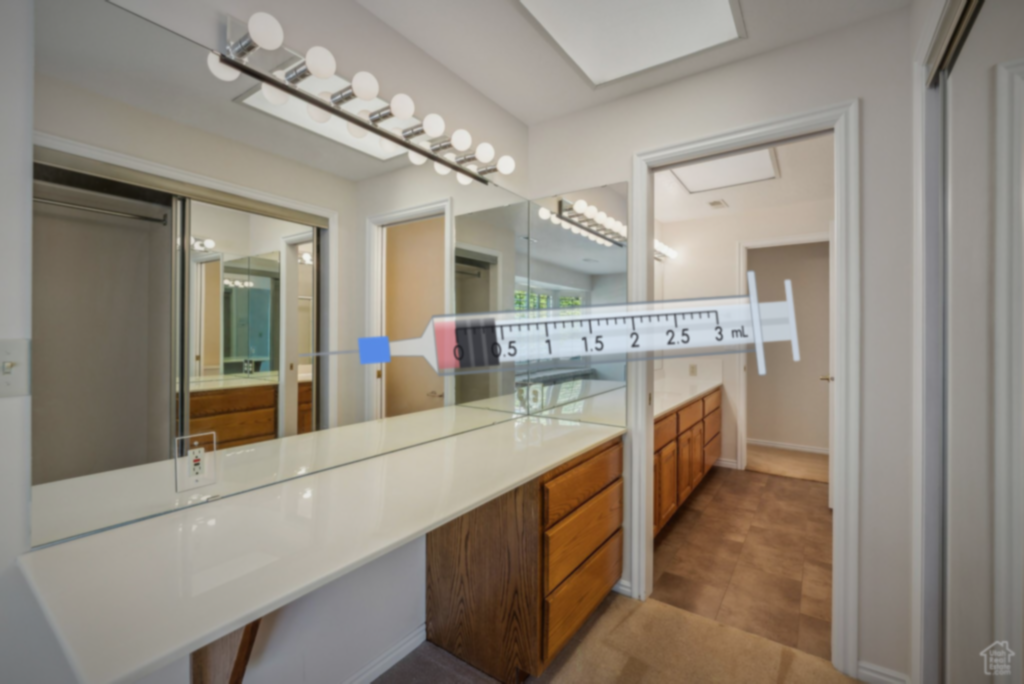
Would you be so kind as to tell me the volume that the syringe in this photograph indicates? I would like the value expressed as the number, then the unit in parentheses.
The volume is 0 (mL)
